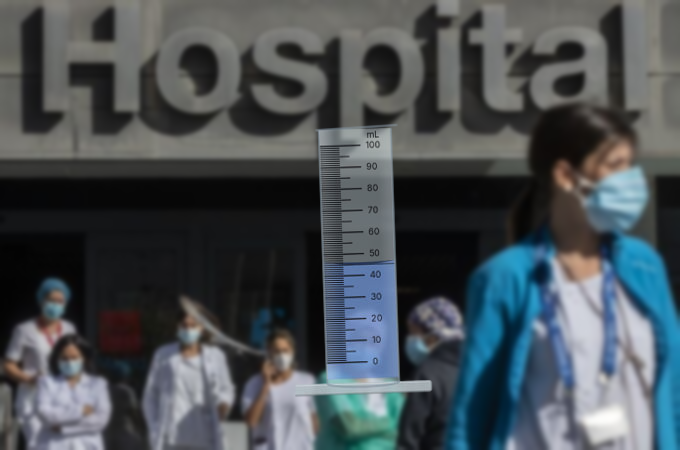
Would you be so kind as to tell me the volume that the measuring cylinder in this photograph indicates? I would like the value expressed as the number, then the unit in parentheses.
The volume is 45 (mL)
